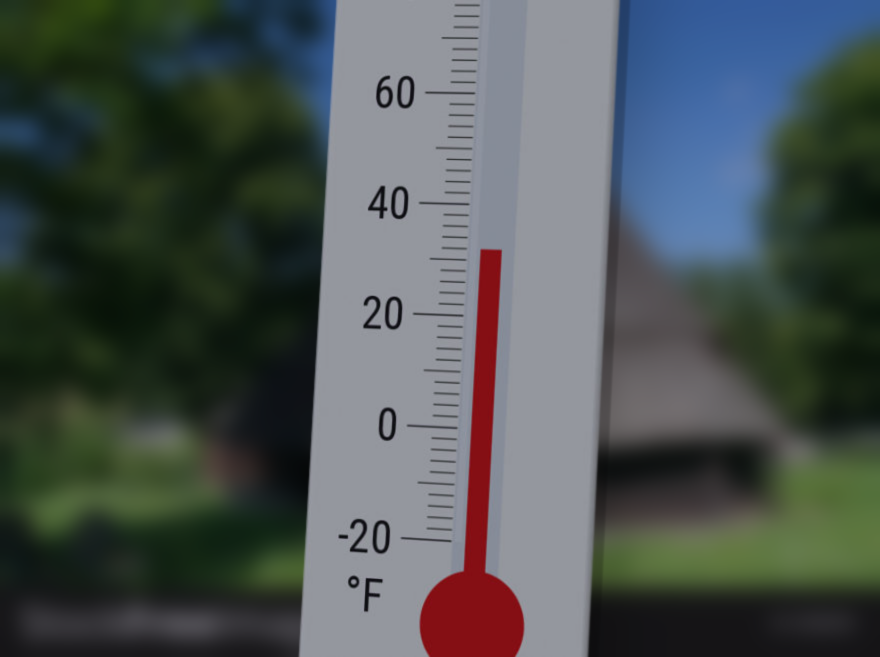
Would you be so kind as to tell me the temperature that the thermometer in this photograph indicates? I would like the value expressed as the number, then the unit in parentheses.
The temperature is 32 (°F)
